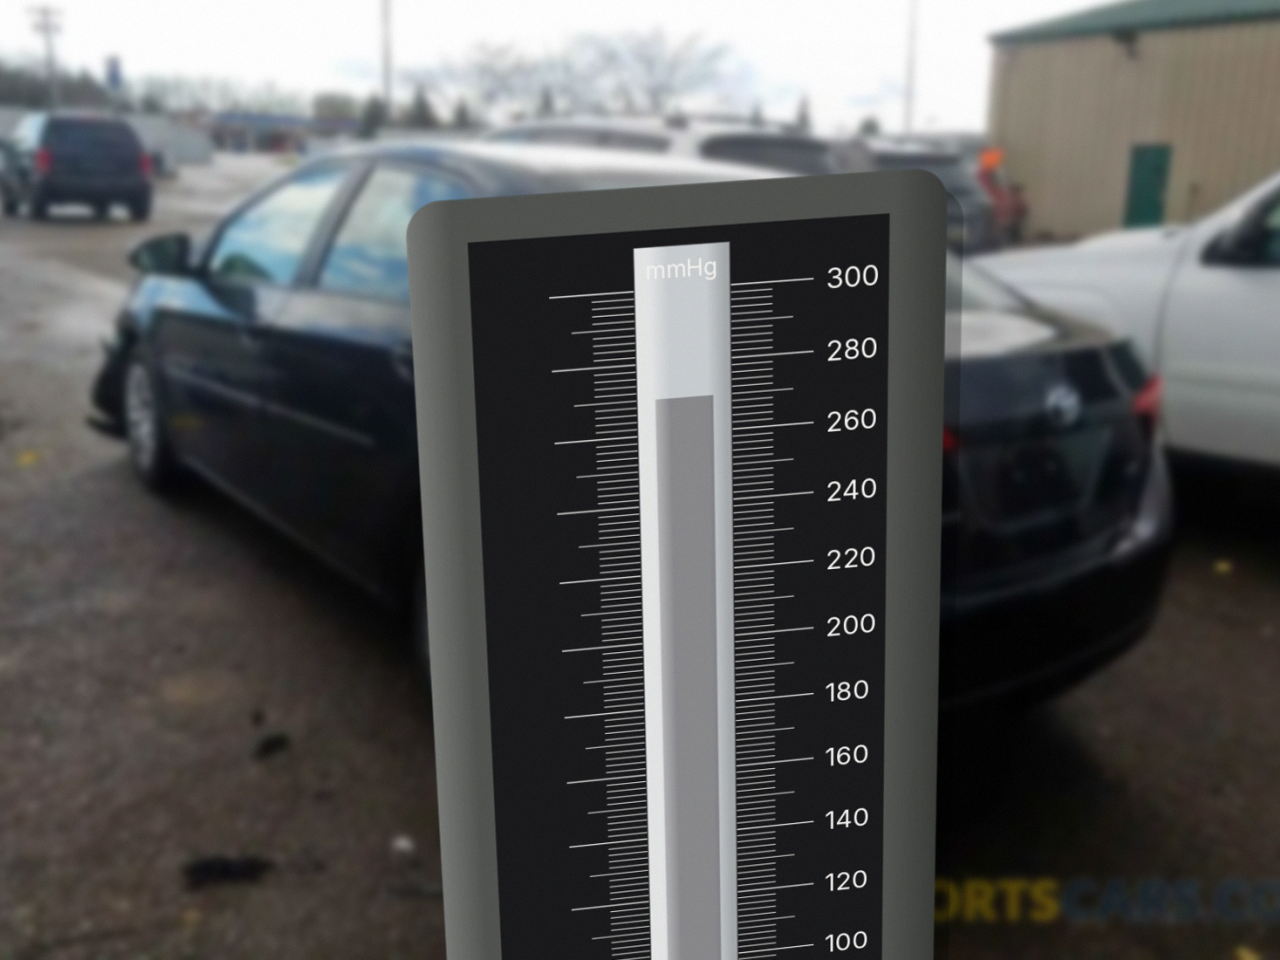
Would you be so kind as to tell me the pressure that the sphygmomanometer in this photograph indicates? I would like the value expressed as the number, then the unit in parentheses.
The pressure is 270 (mmHg)
